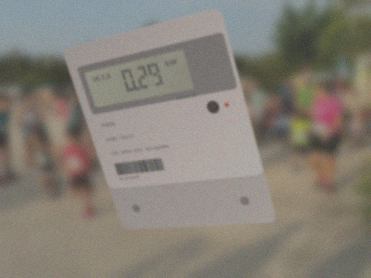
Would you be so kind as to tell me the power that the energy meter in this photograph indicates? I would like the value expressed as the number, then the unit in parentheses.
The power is 0.29 (kW)
